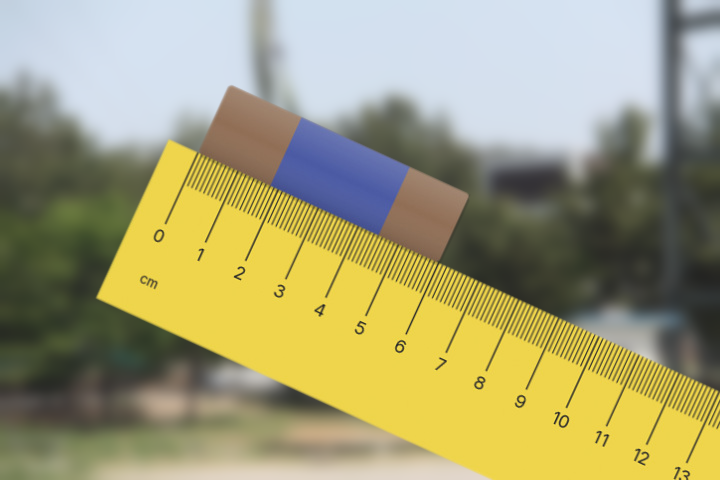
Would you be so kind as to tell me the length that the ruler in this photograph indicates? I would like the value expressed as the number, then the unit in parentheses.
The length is 6 (cm)
